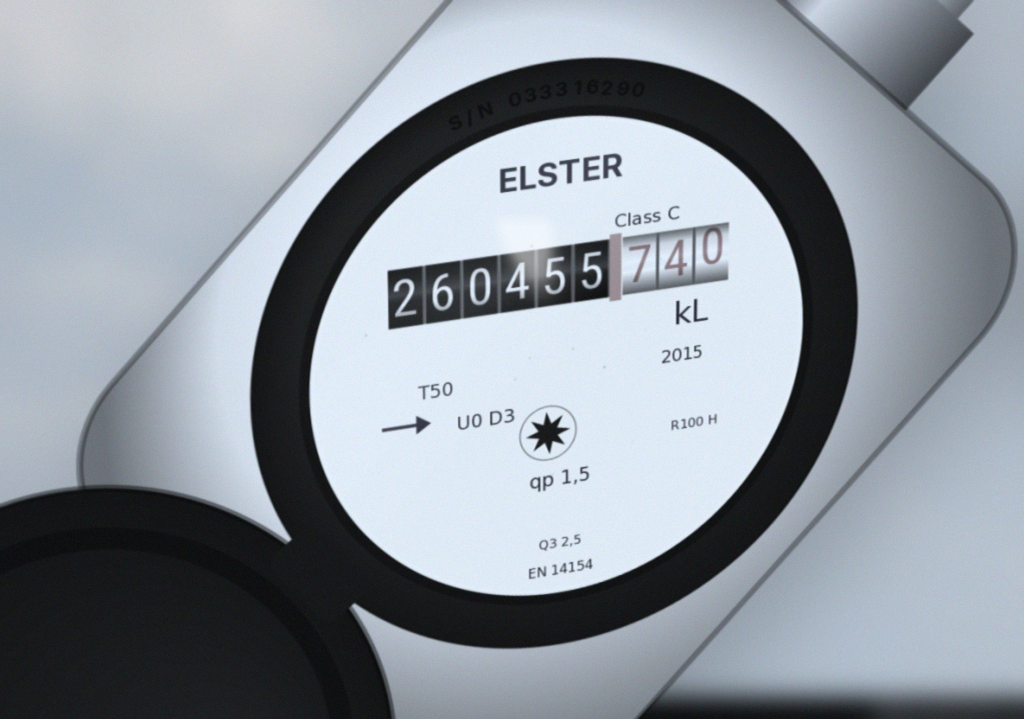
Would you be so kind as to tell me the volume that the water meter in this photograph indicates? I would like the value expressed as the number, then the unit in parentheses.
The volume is 260455.740 (kL)
